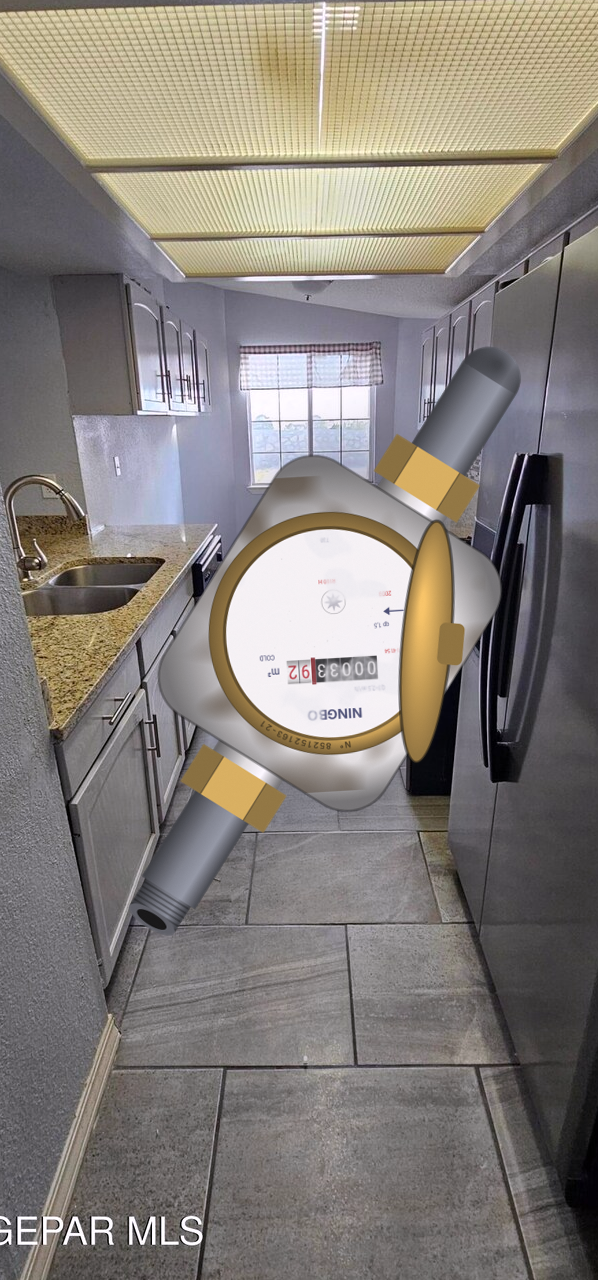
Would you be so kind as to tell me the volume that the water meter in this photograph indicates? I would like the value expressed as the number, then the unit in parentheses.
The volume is 33.92 (m³)
